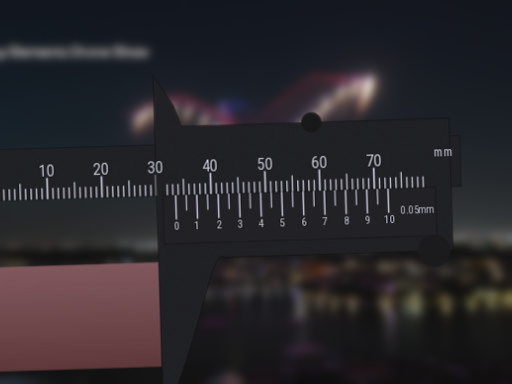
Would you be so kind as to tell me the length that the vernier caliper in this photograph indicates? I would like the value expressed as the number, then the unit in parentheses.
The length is 33.5 (mm)
